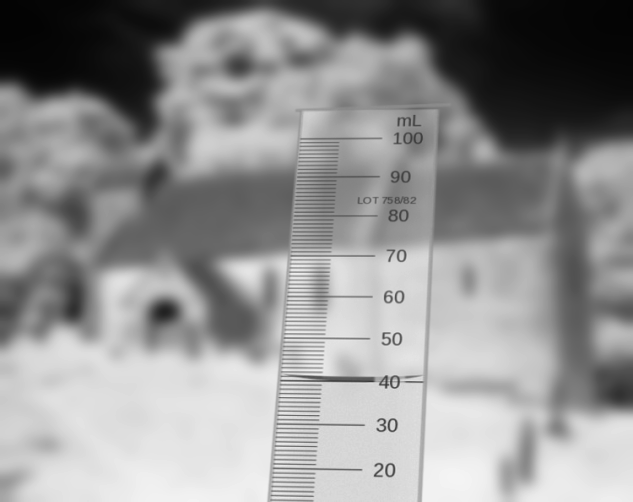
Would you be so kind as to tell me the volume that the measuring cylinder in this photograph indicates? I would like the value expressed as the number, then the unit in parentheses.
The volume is 40 (mL)
